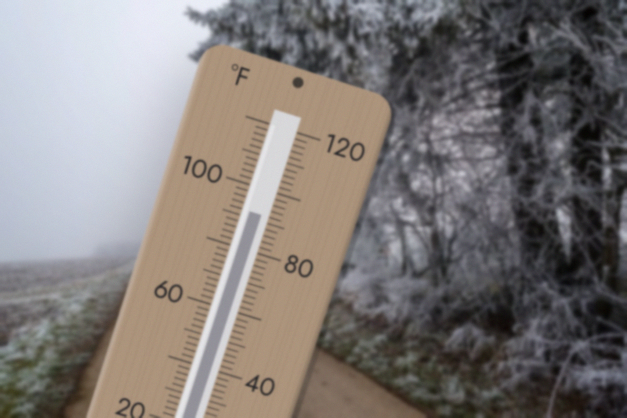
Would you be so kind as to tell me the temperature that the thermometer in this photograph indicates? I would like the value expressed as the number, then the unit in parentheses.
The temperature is 92 (°F)
